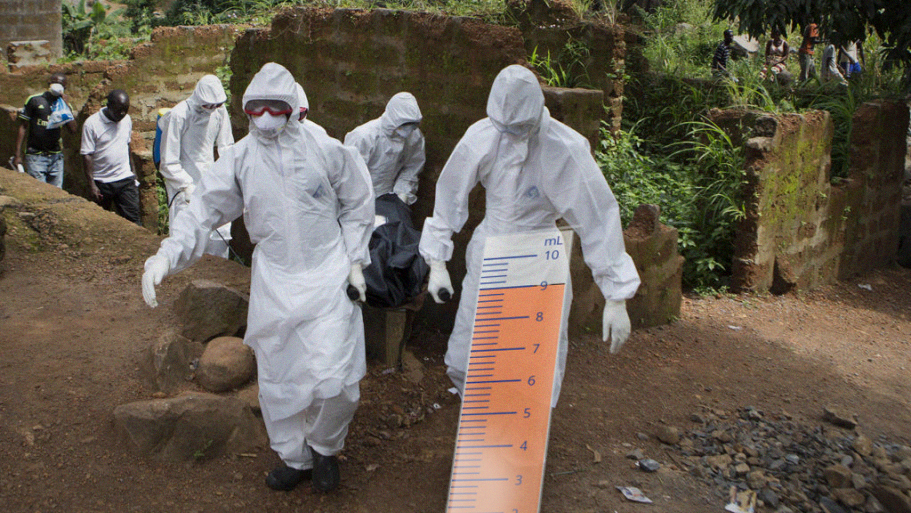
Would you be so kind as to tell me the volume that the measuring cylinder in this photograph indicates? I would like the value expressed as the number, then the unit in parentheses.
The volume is 9 (mL)
